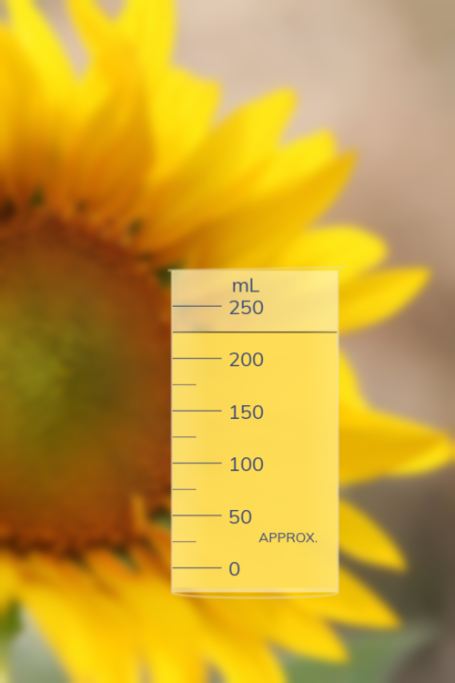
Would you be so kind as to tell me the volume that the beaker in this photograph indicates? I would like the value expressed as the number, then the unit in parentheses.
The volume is 225 (mL)
